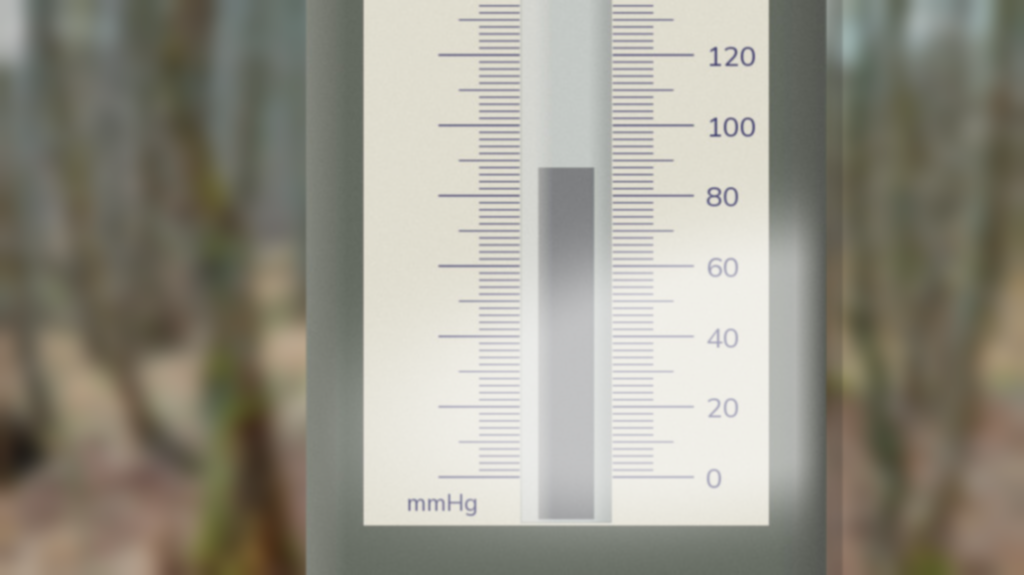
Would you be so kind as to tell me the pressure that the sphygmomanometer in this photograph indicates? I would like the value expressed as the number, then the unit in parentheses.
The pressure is 88 (mmHg)
